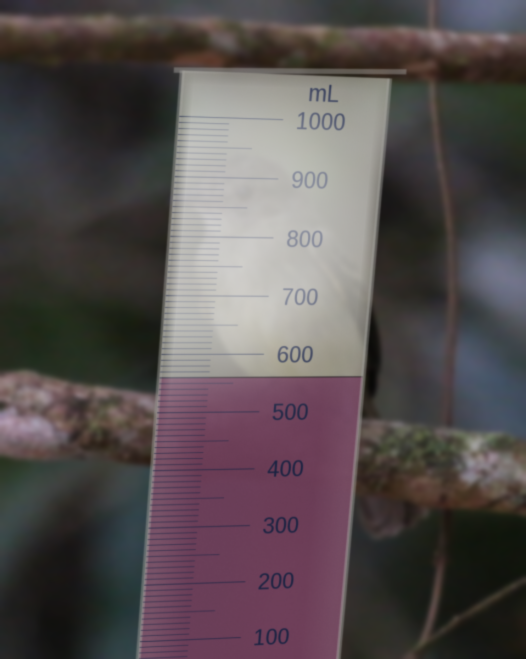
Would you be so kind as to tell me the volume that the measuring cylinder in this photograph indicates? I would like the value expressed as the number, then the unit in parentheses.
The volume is 560 (mL)
